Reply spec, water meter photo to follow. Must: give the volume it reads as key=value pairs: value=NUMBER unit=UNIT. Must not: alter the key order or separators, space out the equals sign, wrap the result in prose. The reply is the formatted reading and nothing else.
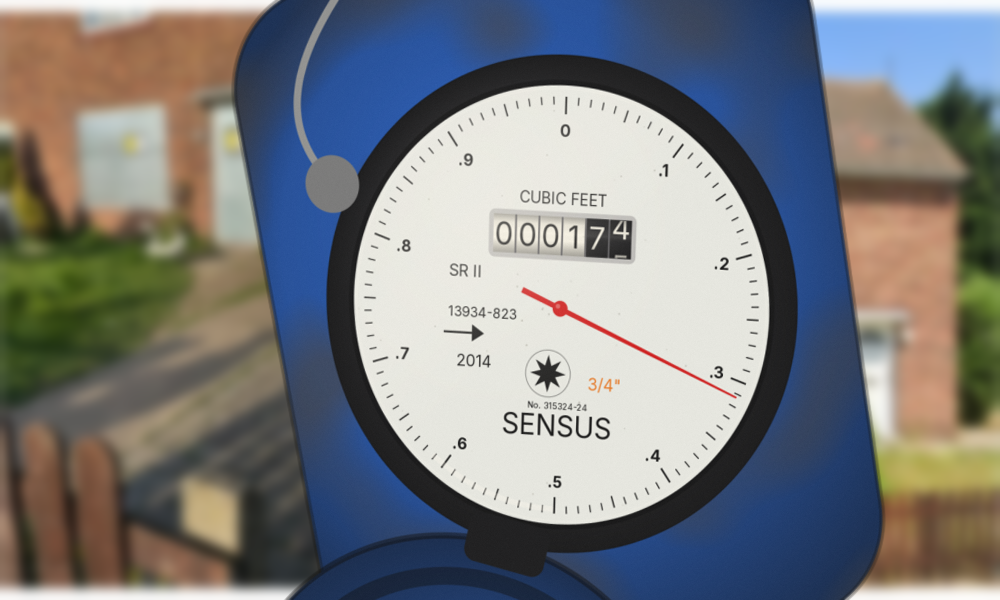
value=174.31 unit=ft³
